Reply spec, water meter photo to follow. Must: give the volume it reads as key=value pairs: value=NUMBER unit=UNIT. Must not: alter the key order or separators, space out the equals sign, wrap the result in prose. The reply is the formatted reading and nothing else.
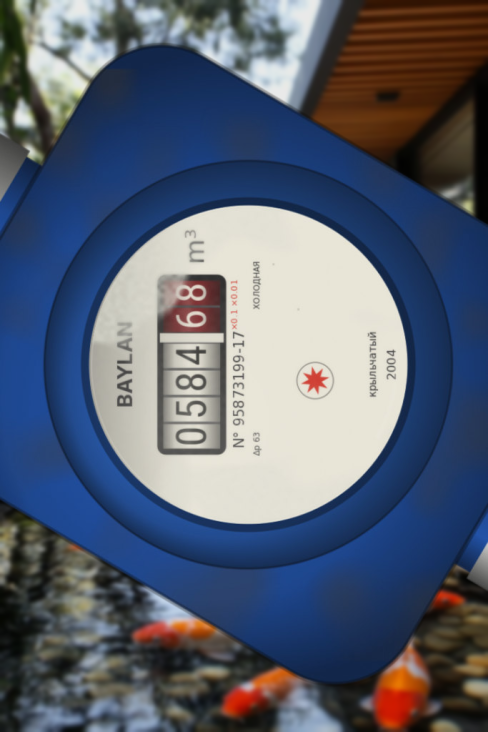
value=584.68 unit=m³
